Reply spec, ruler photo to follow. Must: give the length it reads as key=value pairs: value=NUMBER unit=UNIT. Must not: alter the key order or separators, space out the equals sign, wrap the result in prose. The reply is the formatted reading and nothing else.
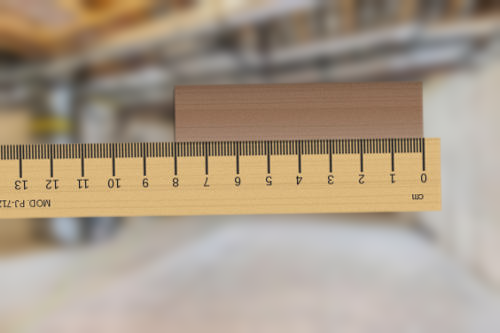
value=8 unit=cm
